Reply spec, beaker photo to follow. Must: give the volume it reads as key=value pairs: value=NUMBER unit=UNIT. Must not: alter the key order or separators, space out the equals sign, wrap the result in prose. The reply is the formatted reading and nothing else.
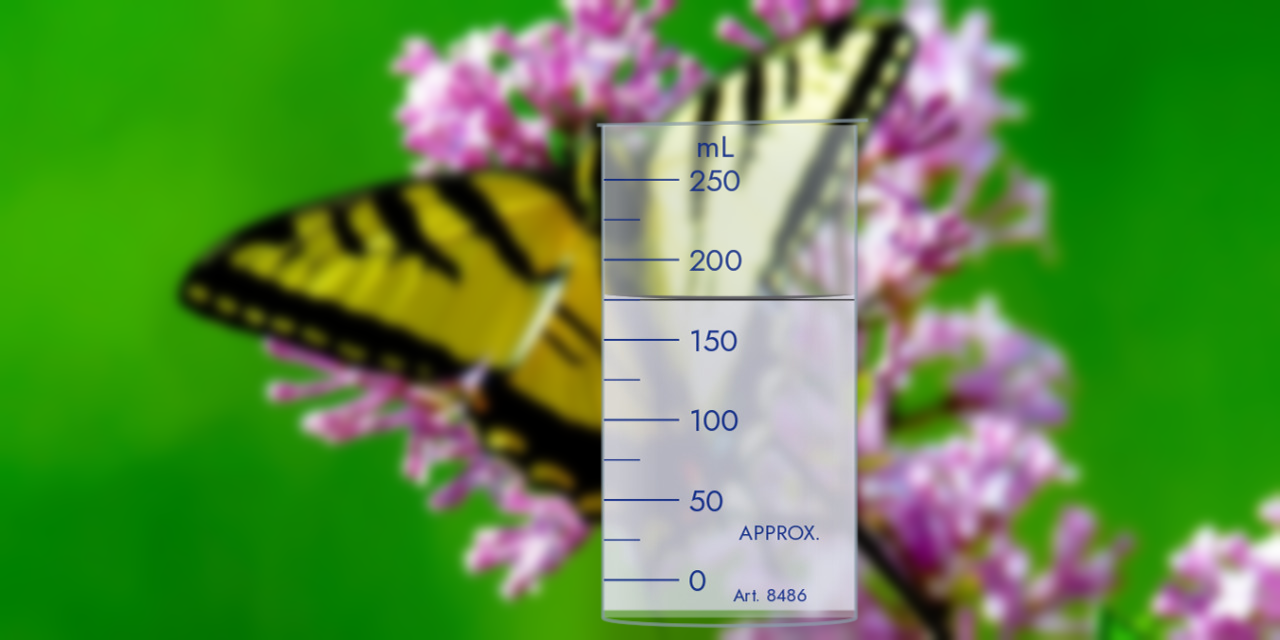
value=175 unit=mL
